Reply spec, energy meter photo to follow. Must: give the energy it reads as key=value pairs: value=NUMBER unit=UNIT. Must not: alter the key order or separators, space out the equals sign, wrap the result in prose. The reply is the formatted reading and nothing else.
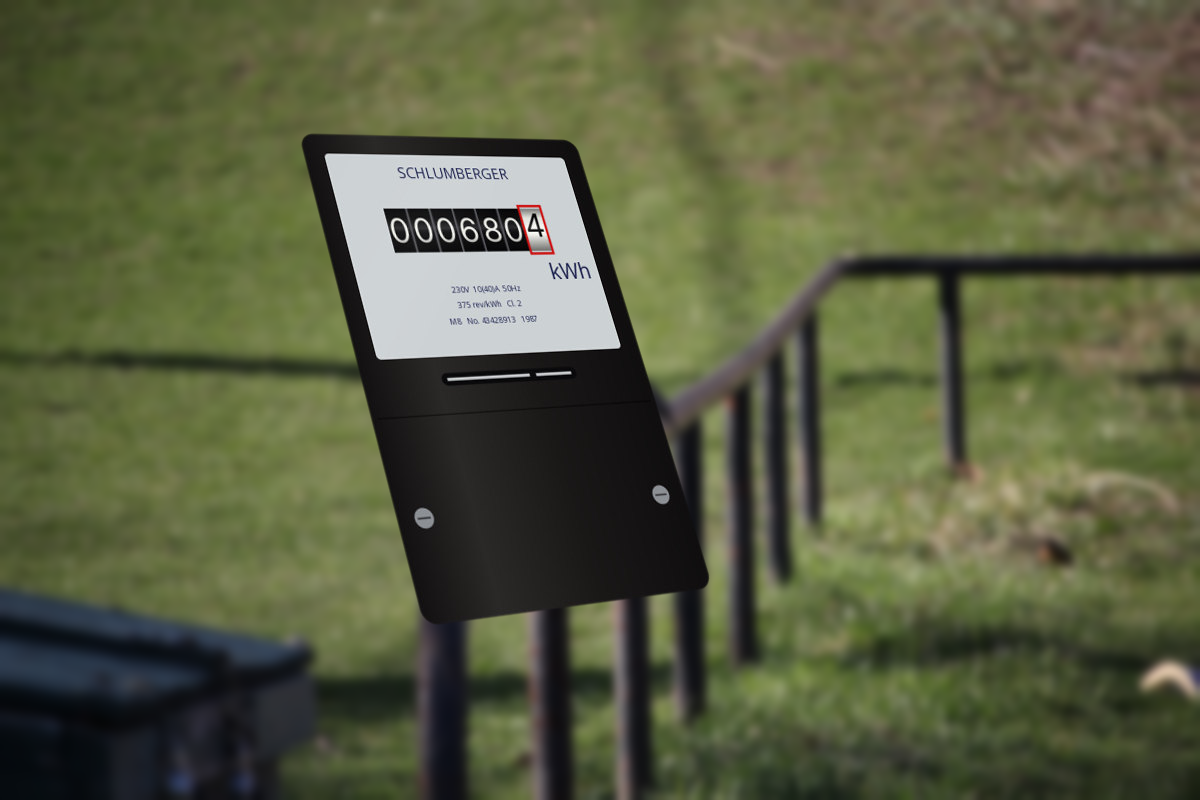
value=680.4 unit=kWh
